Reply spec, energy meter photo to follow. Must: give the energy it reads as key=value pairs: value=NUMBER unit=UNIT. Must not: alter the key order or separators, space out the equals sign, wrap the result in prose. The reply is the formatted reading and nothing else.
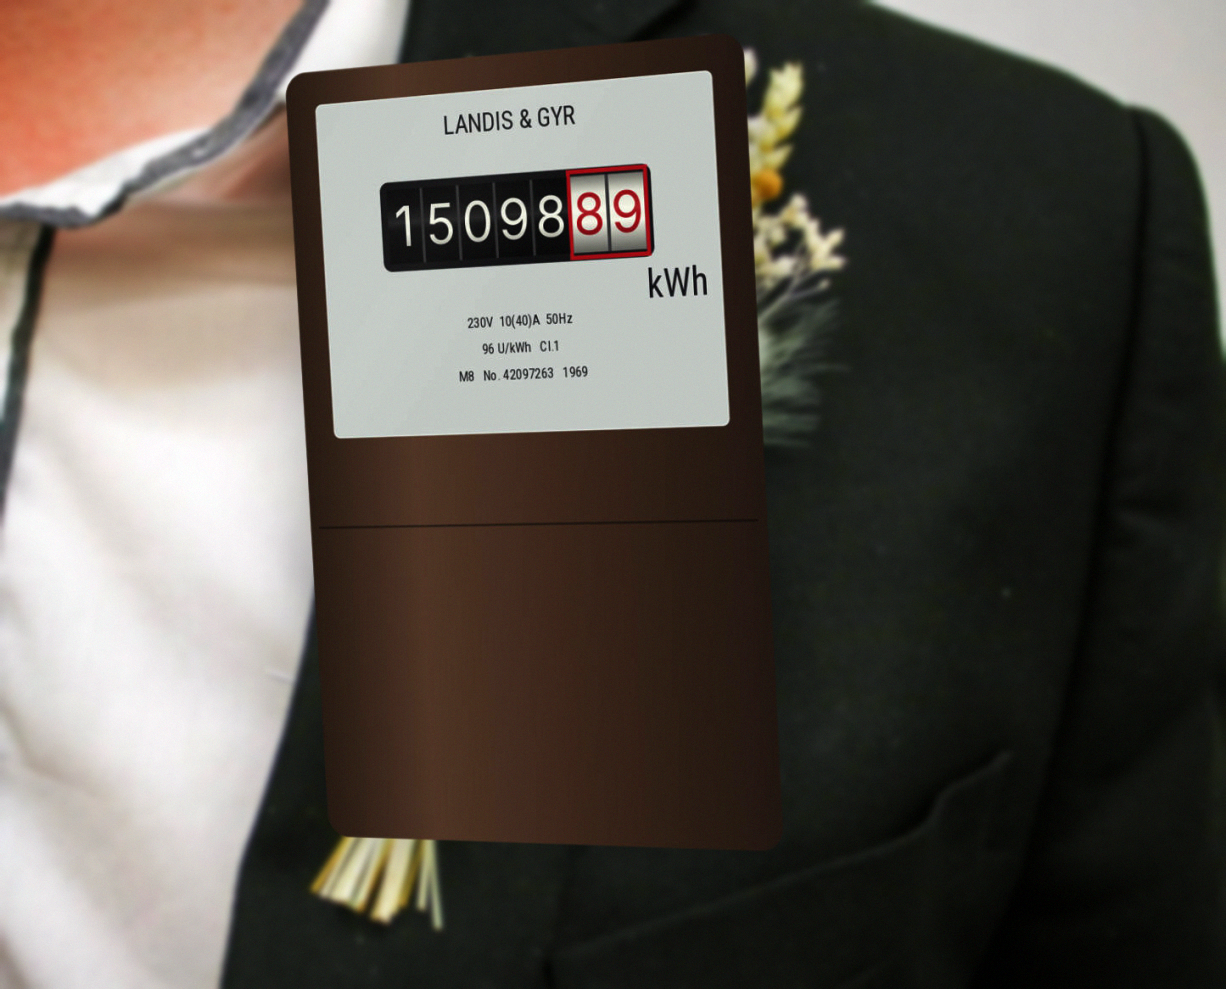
value=15098.89 unit=kWh
